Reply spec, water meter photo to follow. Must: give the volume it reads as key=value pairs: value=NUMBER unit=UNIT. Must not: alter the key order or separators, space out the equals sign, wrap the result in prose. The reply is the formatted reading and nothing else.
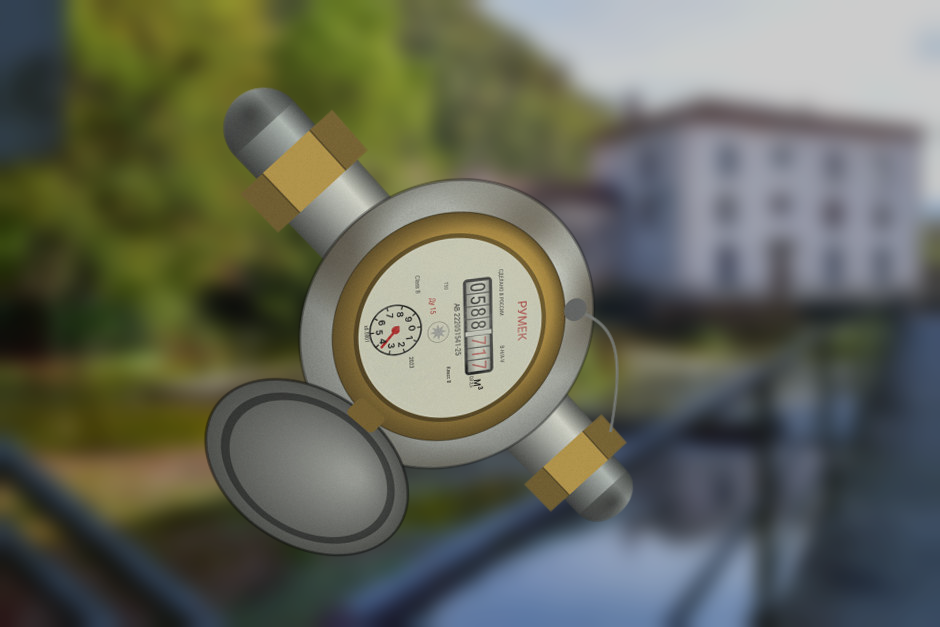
value=588.7173 unit=m³
